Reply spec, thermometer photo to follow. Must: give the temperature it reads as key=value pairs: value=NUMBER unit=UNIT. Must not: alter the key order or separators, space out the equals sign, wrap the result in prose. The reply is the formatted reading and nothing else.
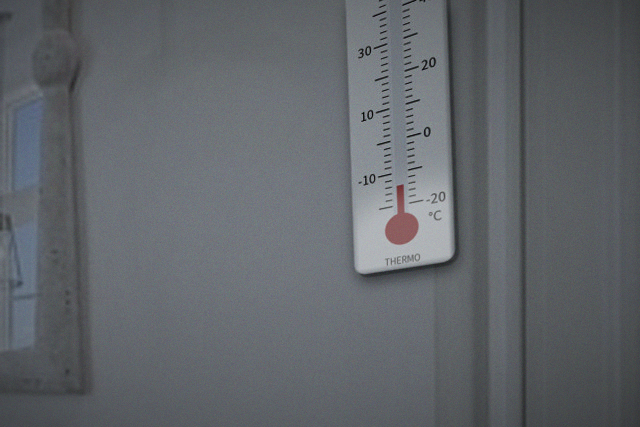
value=-14 unit=°C
